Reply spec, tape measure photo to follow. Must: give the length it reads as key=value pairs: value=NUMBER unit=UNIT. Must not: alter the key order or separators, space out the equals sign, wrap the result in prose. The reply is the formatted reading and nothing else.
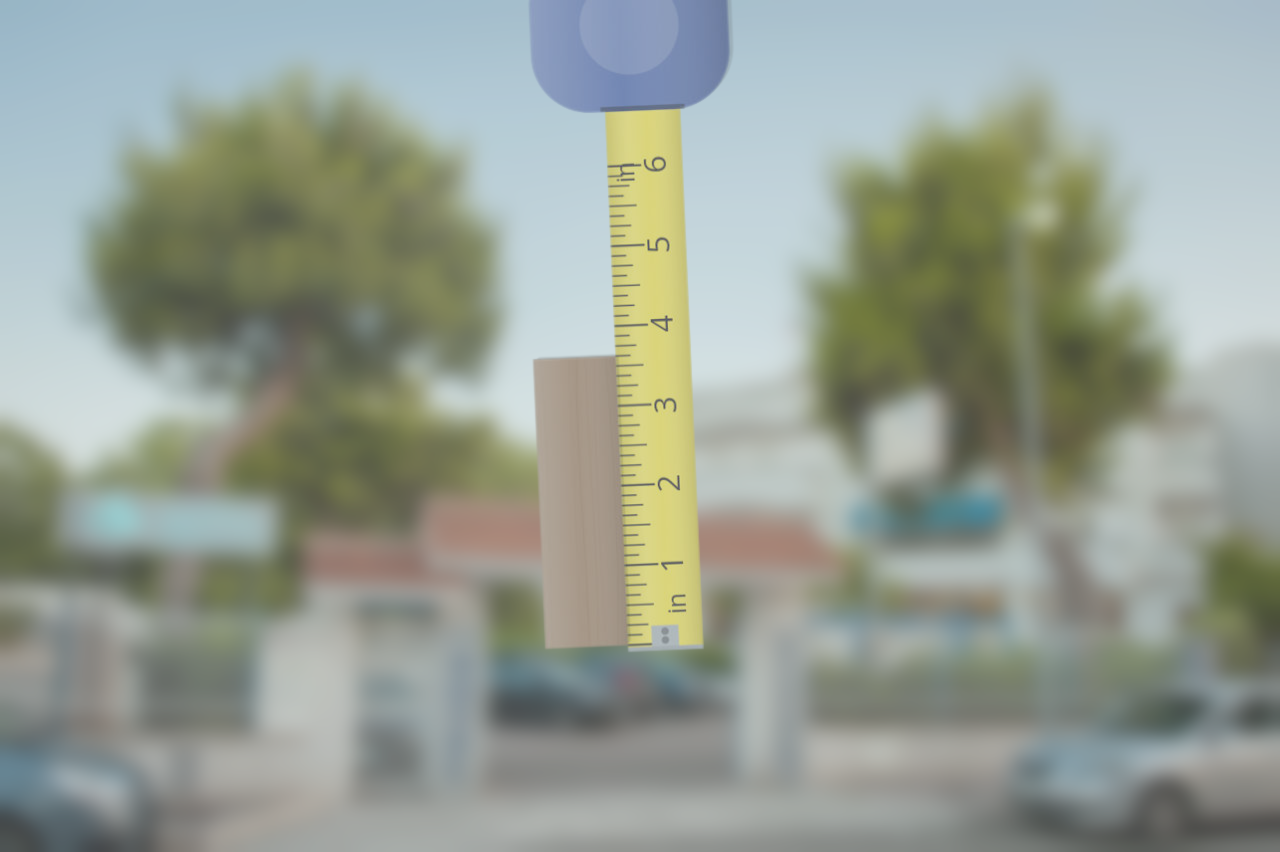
value=3.625 unit=in
